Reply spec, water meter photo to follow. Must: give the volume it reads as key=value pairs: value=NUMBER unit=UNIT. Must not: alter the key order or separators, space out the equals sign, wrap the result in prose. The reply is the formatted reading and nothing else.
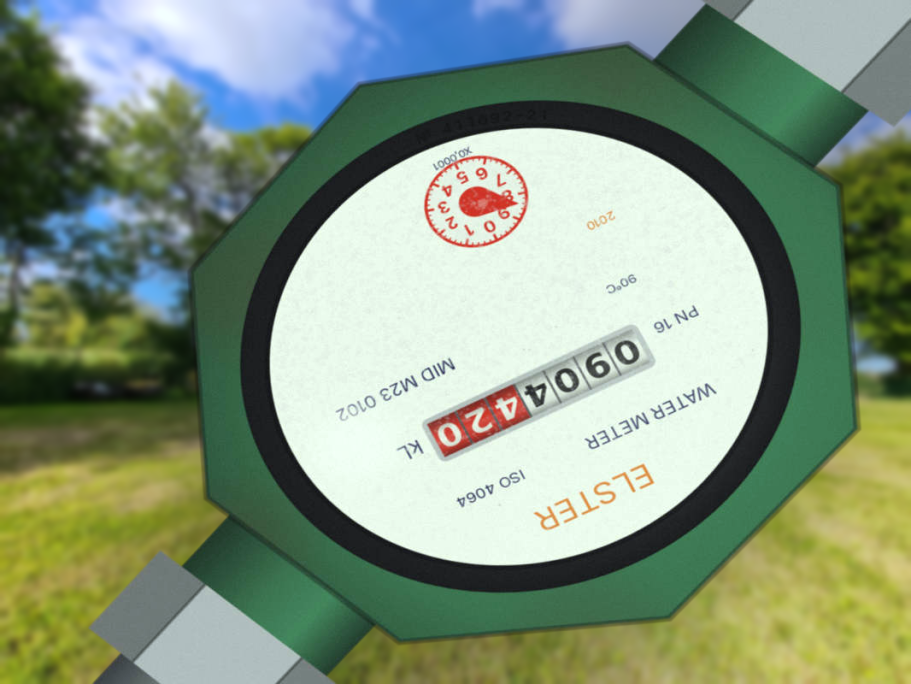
value=904.4208 unit=kL
